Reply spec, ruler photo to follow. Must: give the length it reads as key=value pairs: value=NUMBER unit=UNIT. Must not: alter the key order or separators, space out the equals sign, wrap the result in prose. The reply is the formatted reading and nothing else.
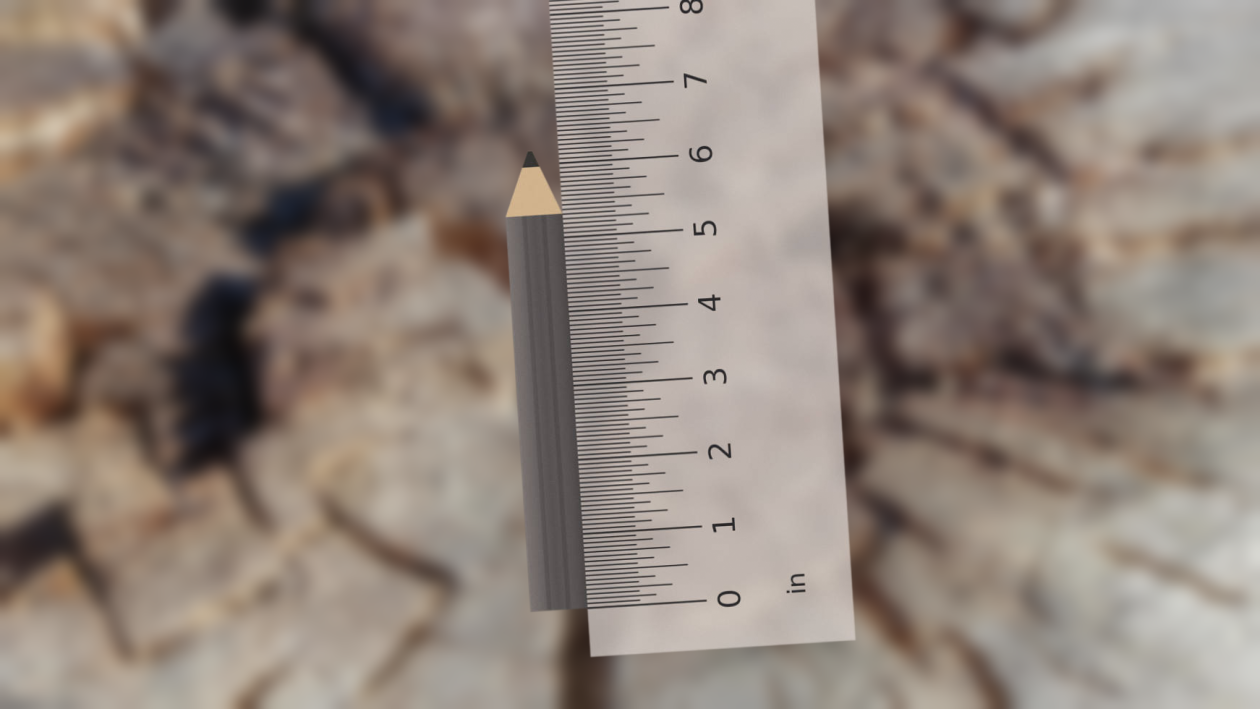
value=6.1875 unit=in
